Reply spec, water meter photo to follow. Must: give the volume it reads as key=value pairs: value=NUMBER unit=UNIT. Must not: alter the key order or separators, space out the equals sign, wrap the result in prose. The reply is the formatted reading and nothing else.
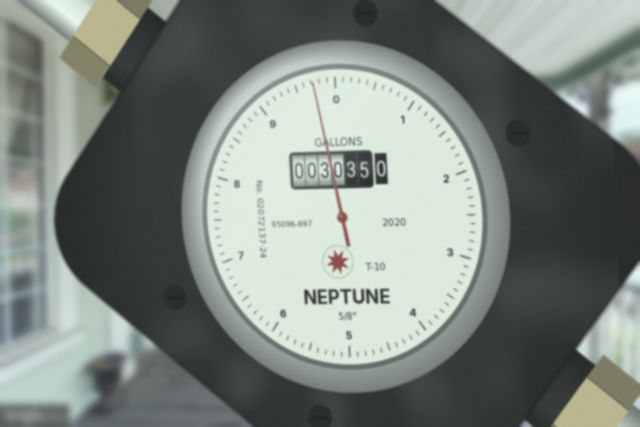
value=30349.7 unit=gal
